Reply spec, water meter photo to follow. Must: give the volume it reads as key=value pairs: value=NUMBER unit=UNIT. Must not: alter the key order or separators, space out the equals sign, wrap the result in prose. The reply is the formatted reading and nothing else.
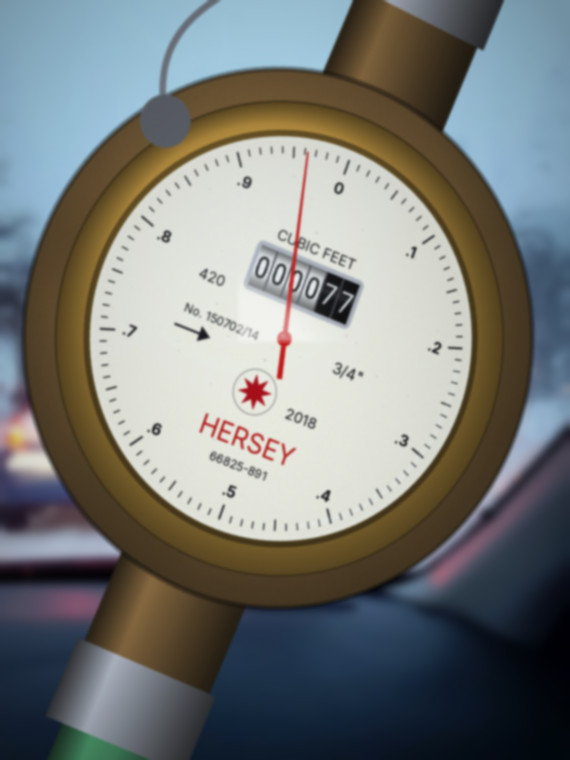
value=76.96 unit=ft³
